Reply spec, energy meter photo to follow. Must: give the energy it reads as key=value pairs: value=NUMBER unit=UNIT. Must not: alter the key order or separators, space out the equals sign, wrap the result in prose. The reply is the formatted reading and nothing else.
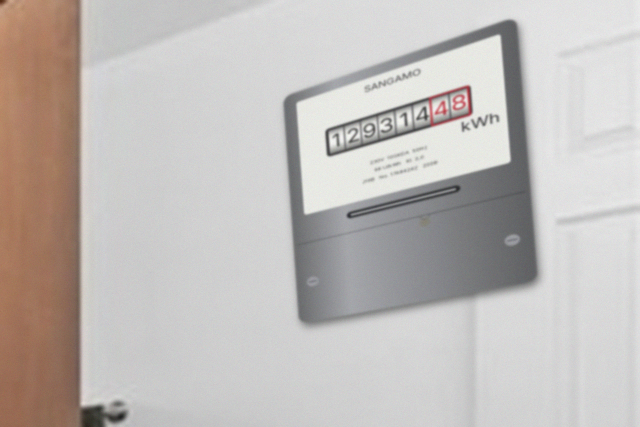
value=129314.48 unit=kWh
